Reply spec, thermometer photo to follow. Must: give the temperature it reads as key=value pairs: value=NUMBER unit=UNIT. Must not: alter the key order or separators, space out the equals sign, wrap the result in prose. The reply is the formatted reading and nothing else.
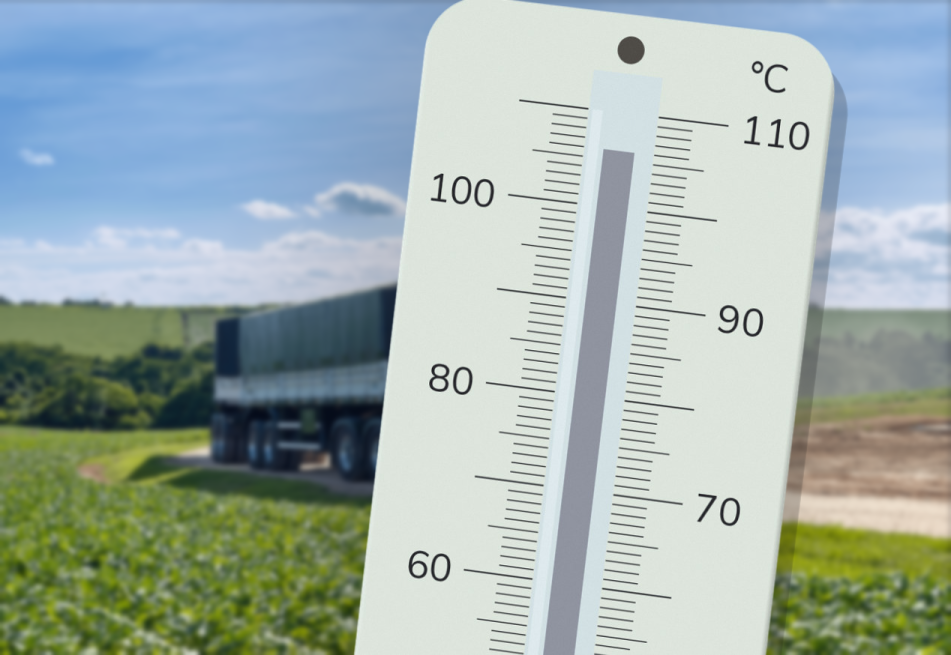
value=106 unit=°C
